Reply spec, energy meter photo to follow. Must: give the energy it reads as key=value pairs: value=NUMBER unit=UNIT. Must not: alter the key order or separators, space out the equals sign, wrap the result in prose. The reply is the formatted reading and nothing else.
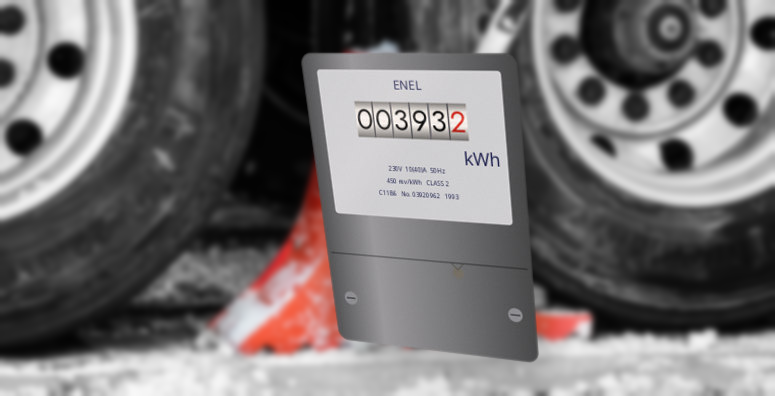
value=393.2 unit=kWh
